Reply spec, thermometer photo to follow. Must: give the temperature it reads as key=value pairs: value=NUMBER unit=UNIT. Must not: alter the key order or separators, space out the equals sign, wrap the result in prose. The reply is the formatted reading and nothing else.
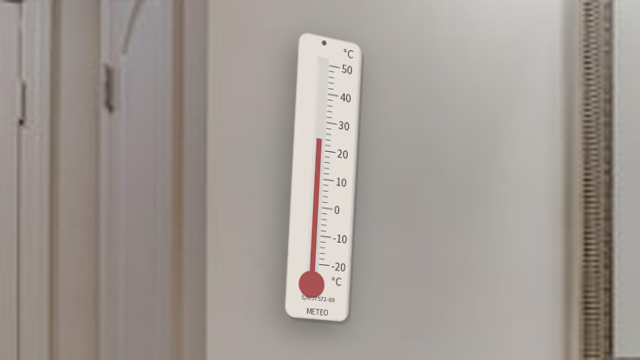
value=24 unit=°C
